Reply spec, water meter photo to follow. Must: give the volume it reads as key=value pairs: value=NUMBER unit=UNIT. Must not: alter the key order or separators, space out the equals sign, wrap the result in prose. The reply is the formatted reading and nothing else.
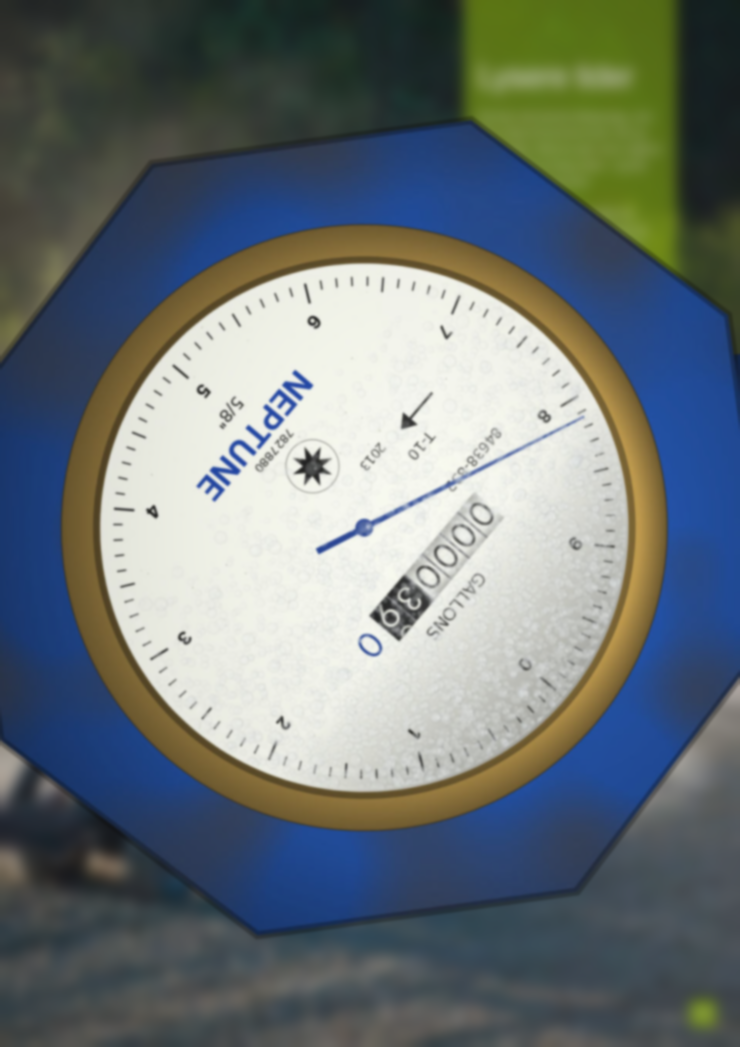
value=388.1 unit=gal
